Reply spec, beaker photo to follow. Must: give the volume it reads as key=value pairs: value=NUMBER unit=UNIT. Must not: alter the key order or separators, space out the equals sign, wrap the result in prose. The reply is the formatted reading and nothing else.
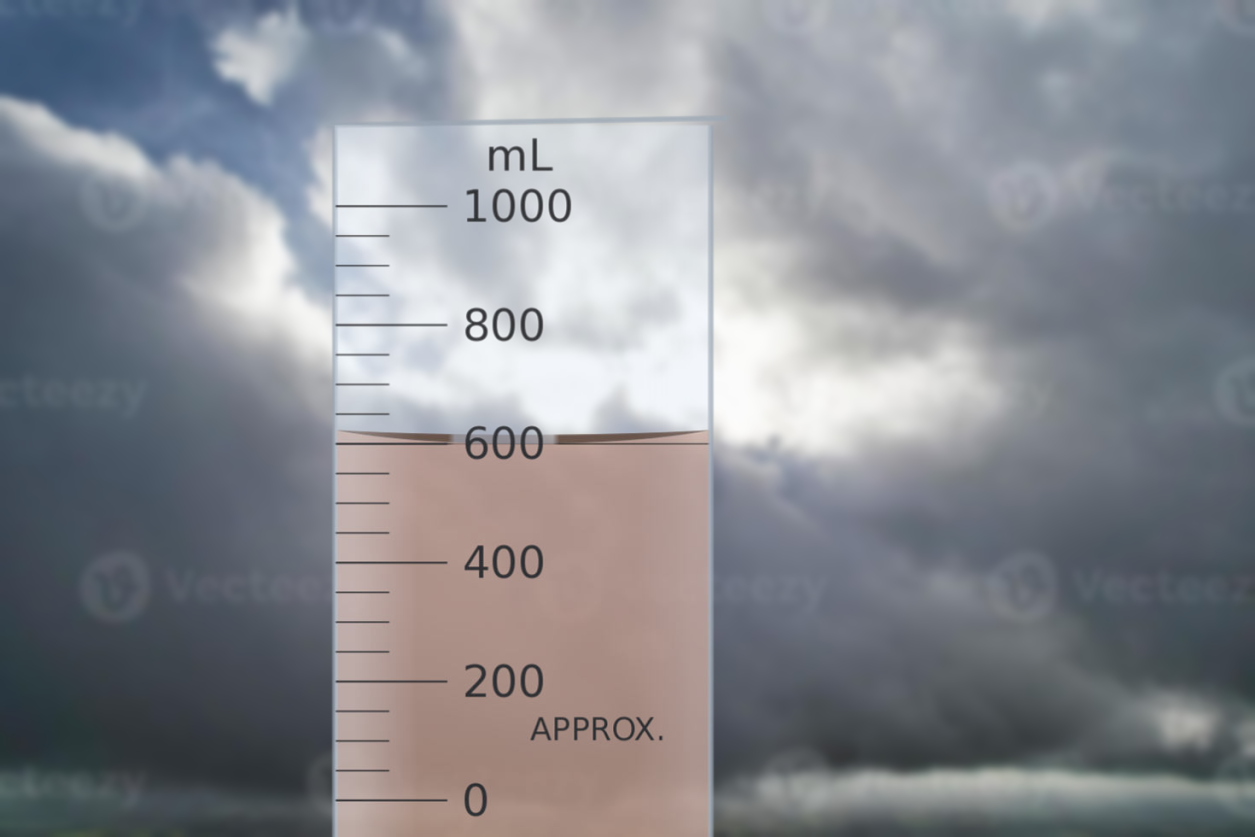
value=600 unit=mL
